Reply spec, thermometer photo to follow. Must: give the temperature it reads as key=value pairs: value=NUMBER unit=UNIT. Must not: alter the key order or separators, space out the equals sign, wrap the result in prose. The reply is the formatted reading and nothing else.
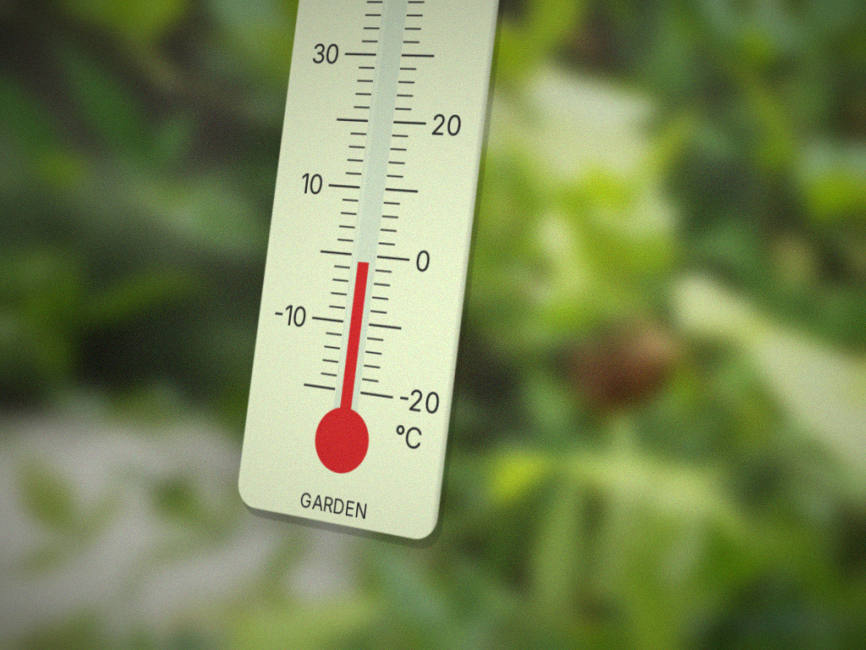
value=-1 unit=°C
